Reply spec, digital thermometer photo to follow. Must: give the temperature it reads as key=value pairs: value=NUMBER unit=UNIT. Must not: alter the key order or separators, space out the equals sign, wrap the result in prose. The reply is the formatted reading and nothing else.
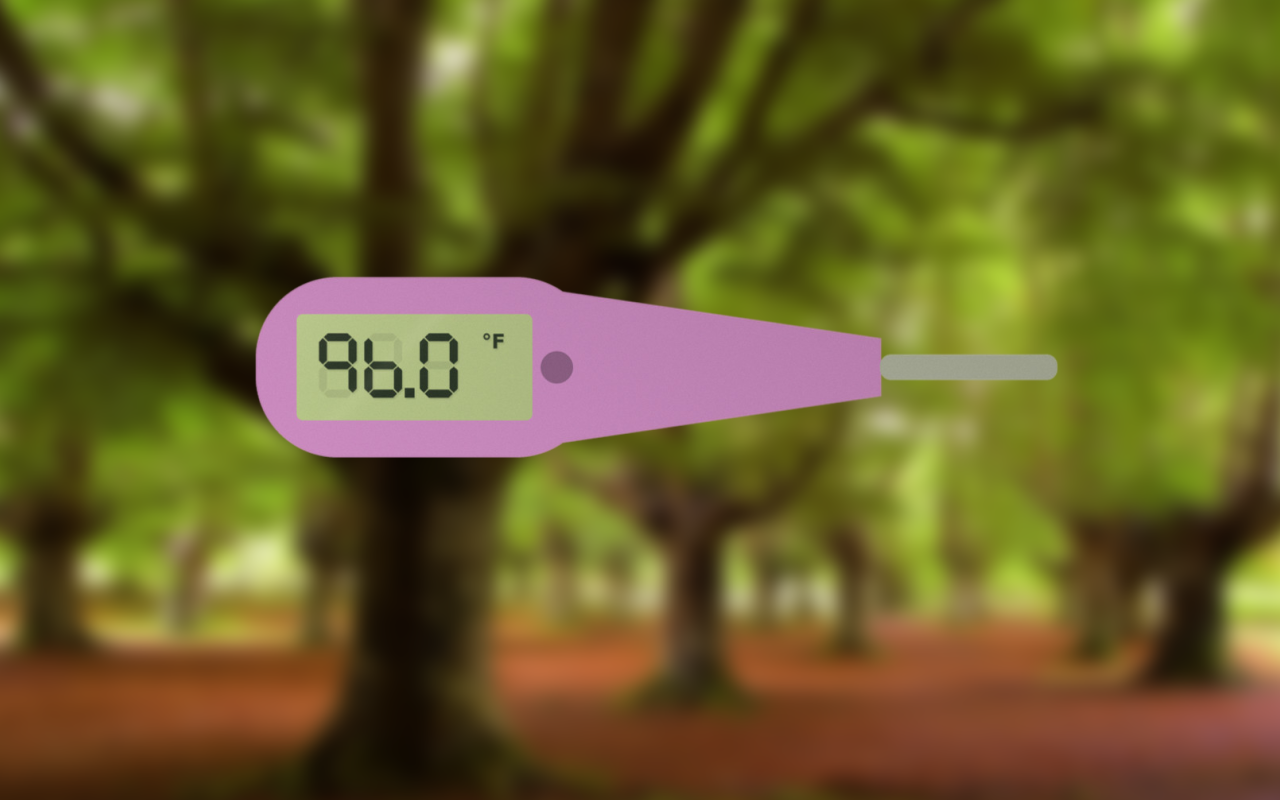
value=96.0 unit=°F
